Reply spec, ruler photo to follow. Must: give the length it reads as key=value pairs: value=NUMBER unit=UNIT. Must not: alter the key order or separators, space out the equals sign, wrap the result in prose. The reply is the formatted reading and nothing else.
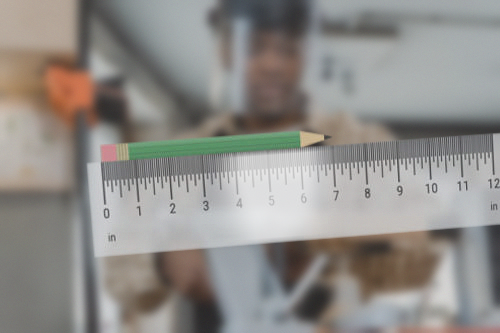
value=7 unit=in
